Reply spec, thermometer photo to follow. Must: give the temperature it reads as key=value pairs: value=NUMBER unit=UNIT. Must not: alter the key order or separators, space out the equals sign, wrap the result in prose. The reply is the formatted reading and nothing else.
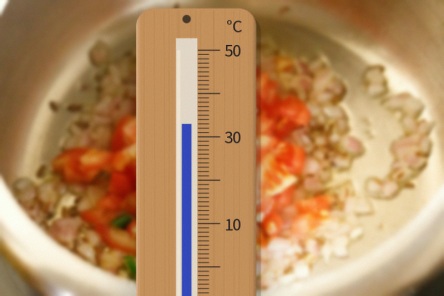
value=33 unit=°C
